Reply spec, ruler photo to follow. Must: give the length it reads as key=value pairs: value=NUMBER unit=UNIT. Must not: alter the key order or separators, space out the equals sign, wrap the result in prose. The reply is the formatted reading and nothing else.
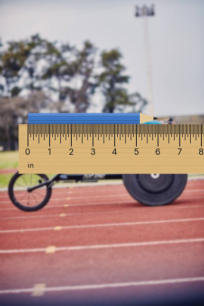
value=6 unit=in
